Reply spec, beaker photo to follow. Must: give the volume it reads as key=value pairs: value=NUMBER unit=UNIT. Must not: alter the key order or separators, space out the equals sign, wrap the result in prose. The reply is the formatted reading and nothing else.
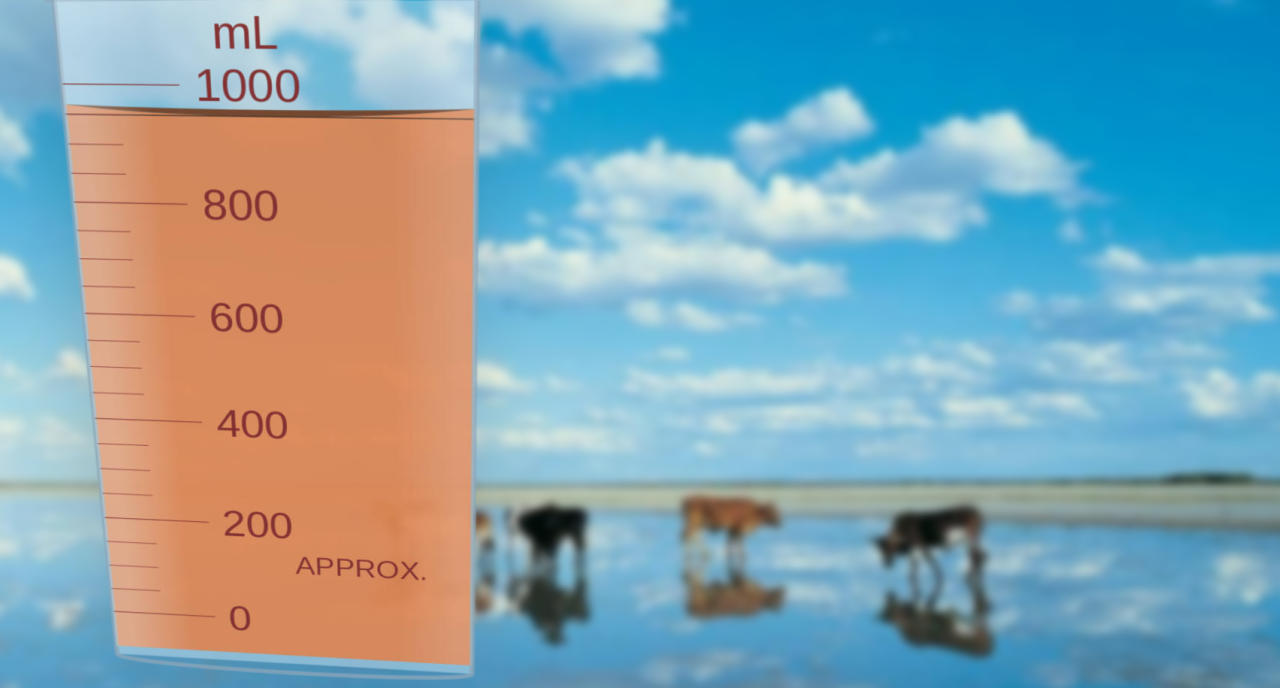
value=950 unit=mL
